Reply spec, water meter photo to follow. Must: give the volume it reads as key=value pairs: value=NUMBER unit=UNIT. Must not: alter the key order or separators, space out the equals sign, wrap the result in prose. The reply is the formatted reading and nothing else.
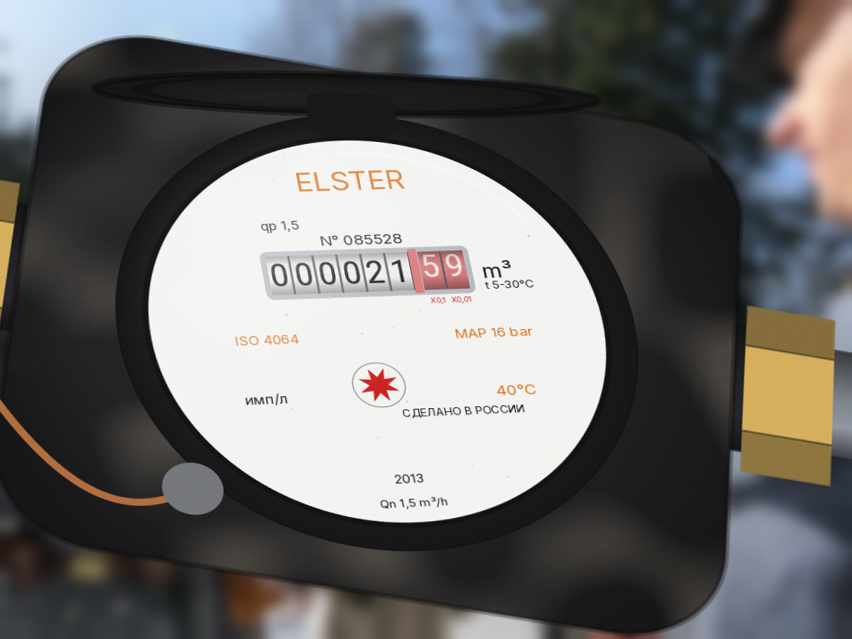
value=21.59 unit=m³
